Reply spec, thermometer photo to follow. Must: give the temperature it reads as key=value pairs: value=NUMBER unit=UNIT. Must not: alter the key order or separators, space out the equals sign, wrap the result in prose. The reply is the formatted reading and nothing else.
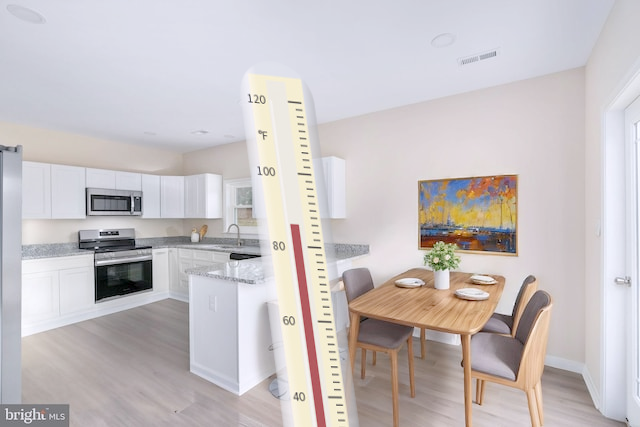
value=86 unit=°F
